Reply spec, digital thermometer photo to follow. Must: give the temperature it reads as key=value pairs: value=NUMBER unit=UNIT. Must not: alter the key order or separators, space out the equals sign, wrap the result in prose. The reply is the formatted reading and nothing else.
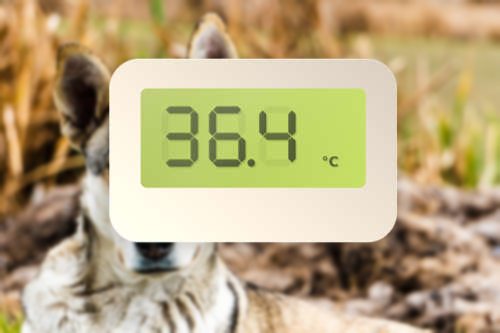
value=36.4 unit=°C
